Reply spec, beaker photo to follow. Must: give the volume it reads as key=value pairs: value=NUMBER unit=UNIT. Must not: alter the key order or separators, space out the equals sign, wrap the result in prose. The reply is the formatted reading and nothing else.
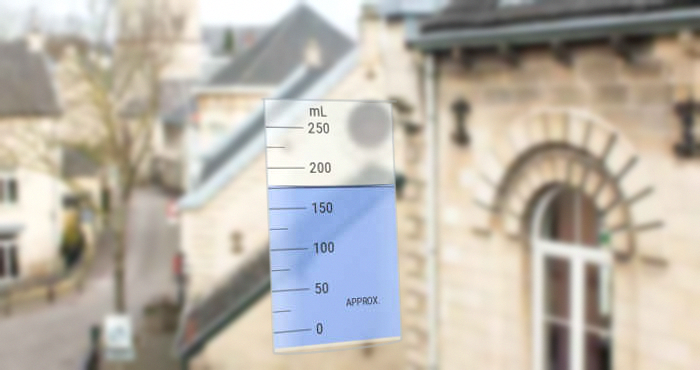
value=175 unit=mL
